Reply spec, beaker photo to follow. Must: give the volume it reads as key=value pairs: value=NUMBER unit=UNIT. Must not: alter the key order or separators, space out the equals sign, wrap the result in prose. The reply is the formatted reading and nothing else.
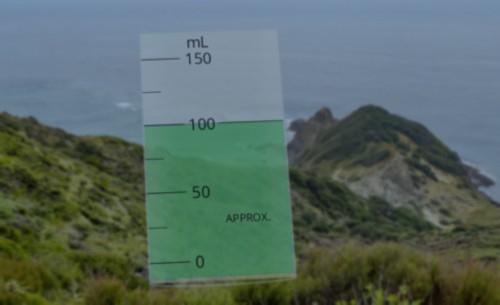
value=100 unit=mL
